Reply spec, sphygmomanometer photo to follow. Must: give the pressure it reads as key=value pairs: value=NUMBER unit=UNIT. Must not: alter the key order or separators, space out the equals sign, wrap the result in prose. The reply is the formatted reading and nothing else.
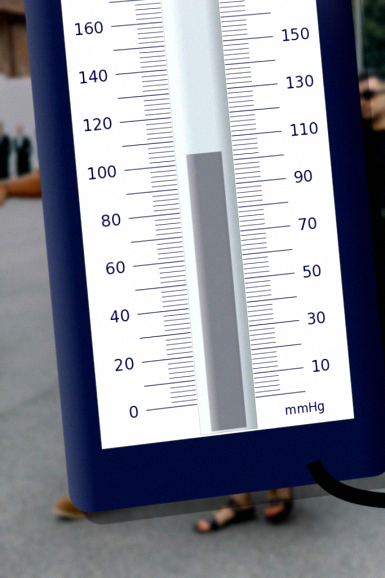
value=104 unit=mmHg
